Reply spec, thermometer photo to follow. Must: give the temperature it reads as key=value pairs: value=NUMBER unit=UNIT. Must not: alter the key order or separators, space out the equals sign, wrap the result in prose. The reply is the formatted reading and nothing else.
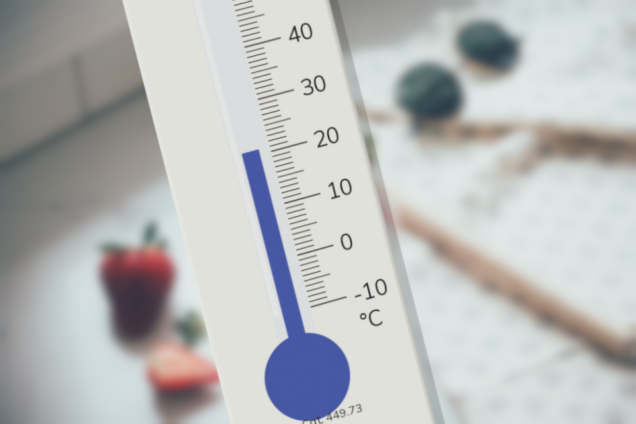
value=21 unit=°C
